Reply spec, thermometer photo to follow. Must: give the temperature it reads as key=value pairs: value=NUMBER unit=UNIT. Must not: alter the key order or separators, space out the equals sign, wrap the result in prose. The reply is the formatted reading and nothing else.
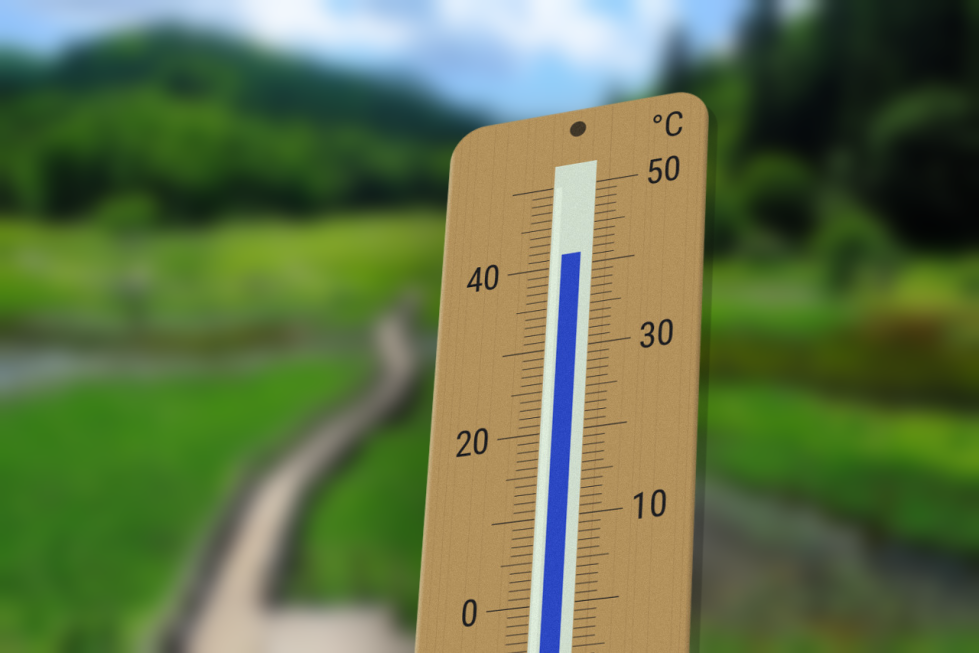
value=41.5 unit=°C
